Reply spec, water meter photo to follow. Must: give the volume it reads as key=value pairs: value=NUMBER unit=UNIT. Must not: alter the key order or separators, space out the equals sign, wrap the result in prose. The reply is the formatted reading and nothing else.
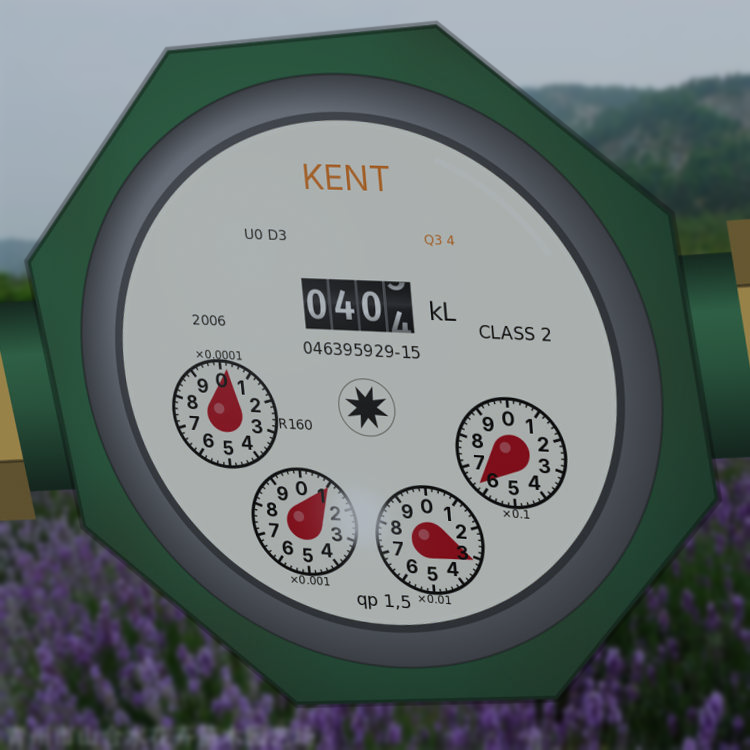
value=403.6310 unit=kL
